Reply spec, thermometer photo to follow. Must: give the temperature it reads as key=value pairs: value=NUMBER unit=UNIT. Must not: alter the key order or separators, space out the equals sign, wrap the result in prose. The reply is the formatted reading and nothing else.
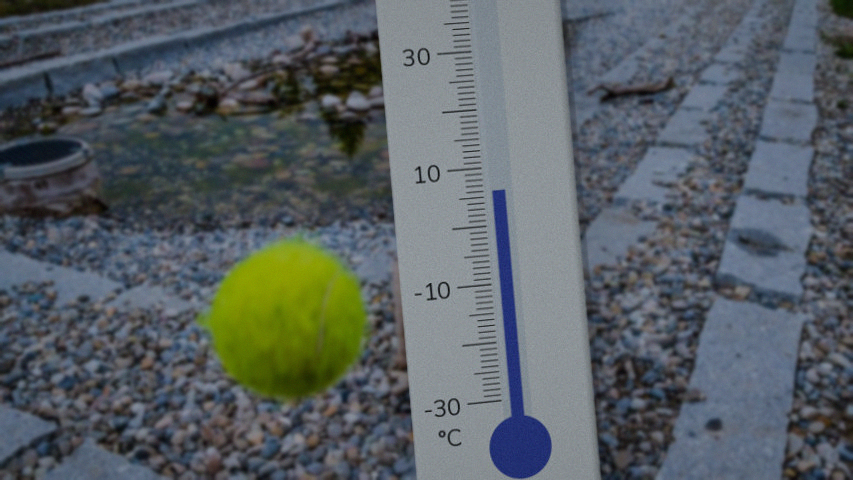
value=6 unit=°C
